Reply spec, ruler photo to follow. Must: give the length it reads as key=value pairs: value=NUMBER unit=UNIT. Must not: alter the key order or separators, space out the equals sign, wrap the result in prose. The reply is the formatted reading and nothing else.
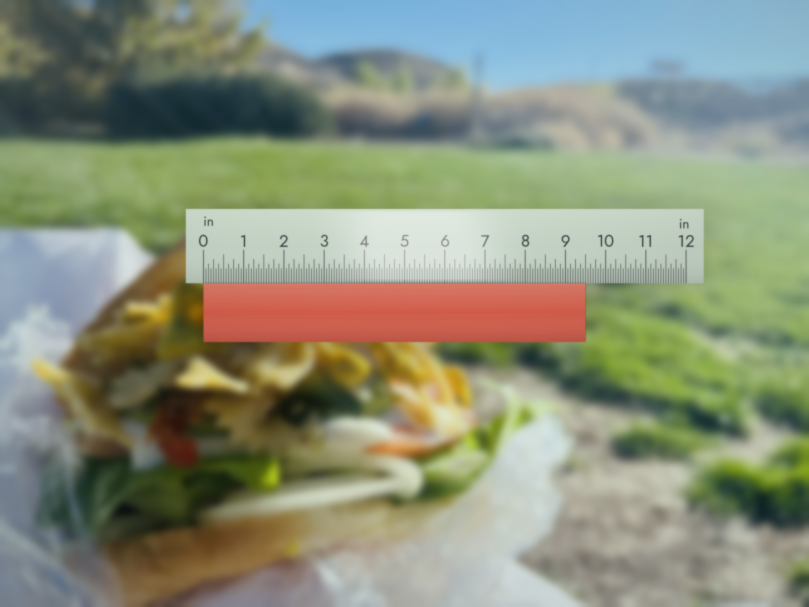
value=9.5 unit=in
